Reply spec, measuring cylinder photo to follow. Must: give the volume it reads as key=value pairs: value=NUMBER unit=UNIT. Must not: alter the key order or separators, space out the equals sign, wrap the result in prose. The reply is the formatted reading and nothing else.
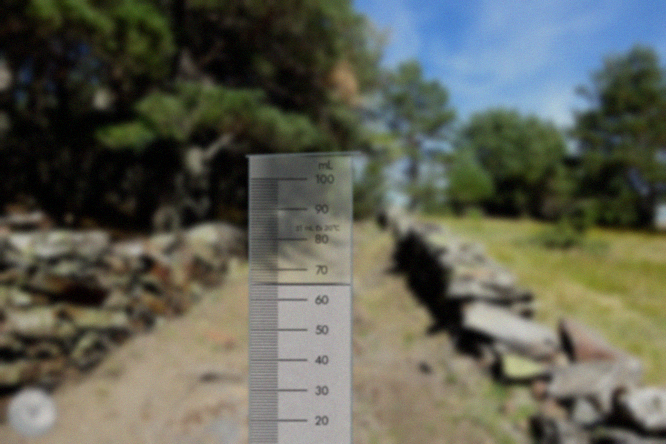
value=65 unit=mL
